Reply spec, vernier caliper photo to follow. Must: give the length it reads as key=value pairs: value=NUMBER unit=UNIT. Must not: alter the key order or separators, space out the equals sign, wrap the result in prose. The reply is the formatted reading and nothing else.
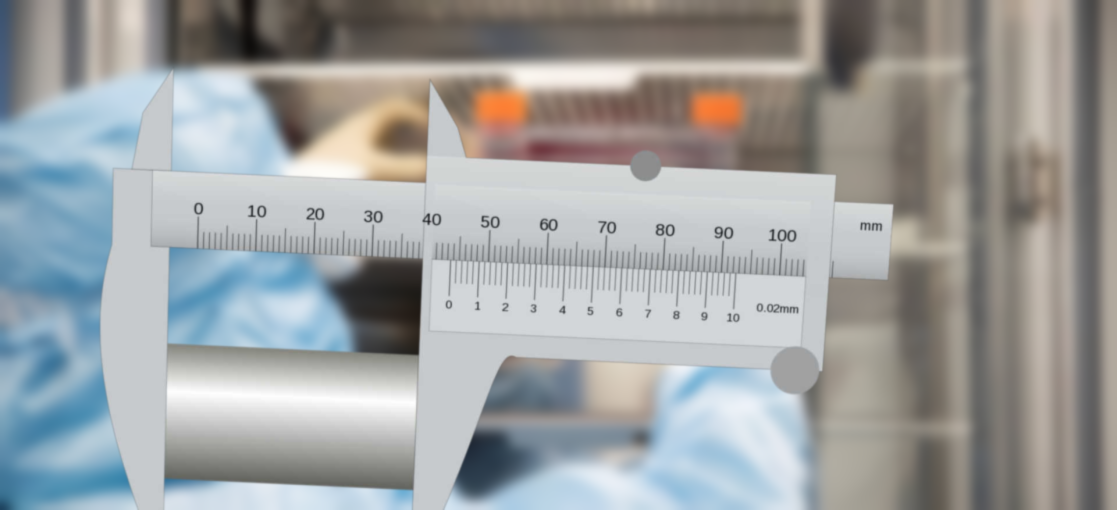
value=43.5 unit=mm
